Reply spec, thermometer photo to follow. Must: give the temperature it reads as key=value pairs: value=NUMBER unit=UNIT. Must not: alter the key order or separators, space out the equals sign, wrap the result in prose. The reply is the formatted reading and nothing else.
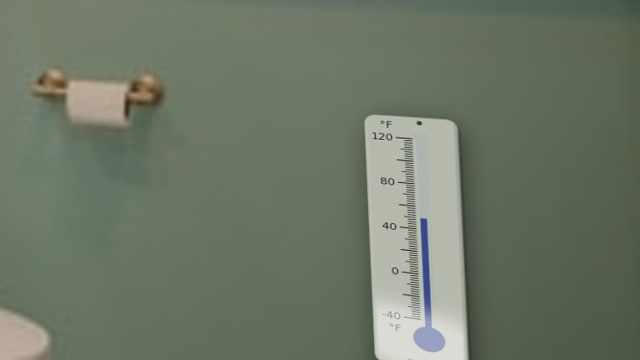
value=50 unit=°F
